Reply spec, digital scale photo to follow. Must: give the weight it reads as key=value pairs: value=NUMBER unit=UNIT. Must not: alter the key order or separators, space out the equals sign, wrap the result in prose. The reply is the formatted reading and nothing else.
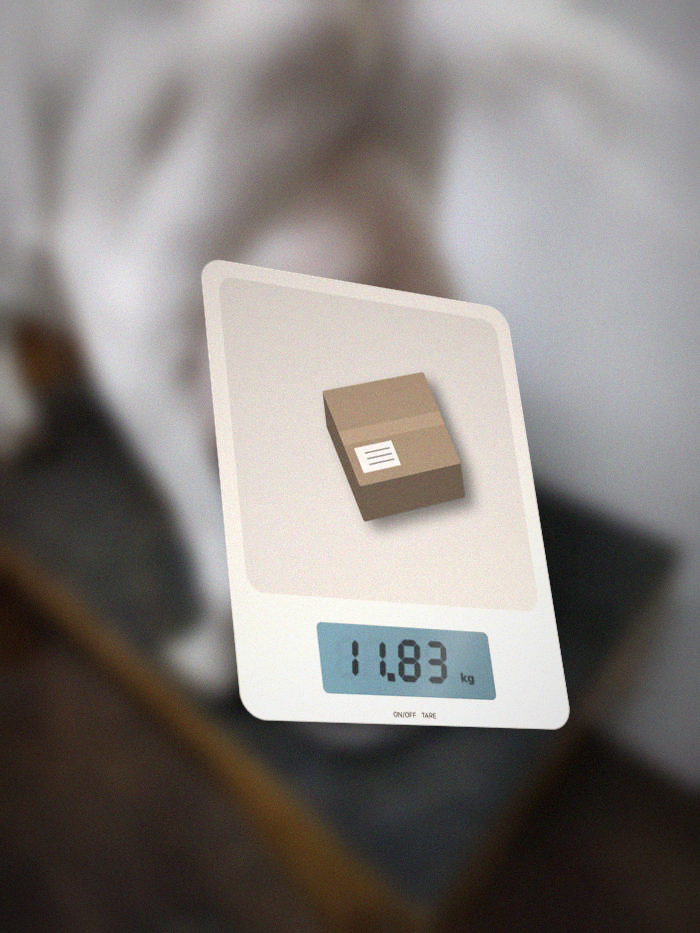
value=11.83 unit=kg
